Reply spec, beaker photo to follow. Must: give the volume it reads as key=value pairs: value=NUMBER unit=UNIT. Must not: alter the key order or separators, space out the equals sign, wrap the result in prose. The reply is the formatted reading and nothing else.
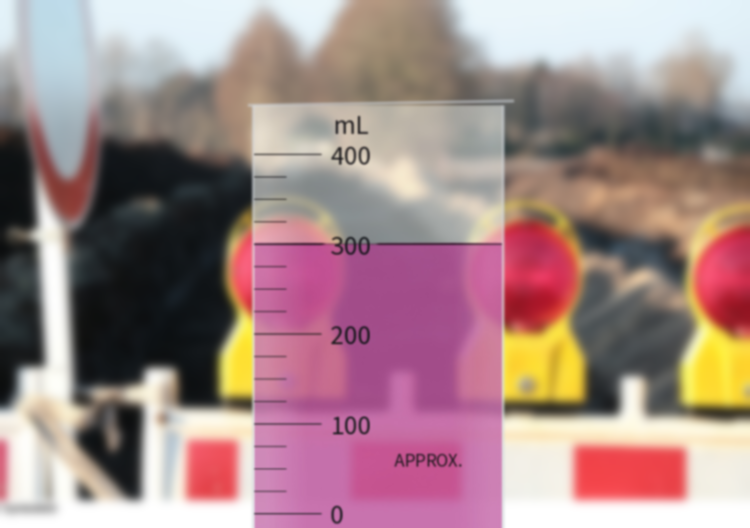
value=300 unit=mL
